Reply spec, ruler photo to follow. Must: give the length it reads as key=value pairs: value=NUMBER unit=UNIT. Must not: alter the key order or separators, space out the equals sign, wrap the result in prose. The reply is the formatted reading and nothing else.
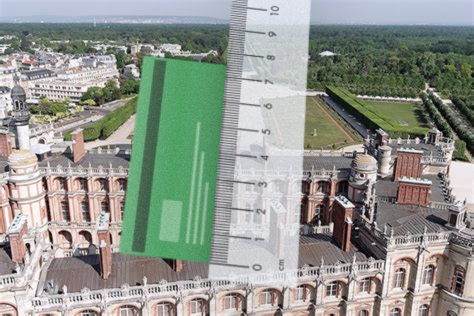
value=7.5 unit=cm
